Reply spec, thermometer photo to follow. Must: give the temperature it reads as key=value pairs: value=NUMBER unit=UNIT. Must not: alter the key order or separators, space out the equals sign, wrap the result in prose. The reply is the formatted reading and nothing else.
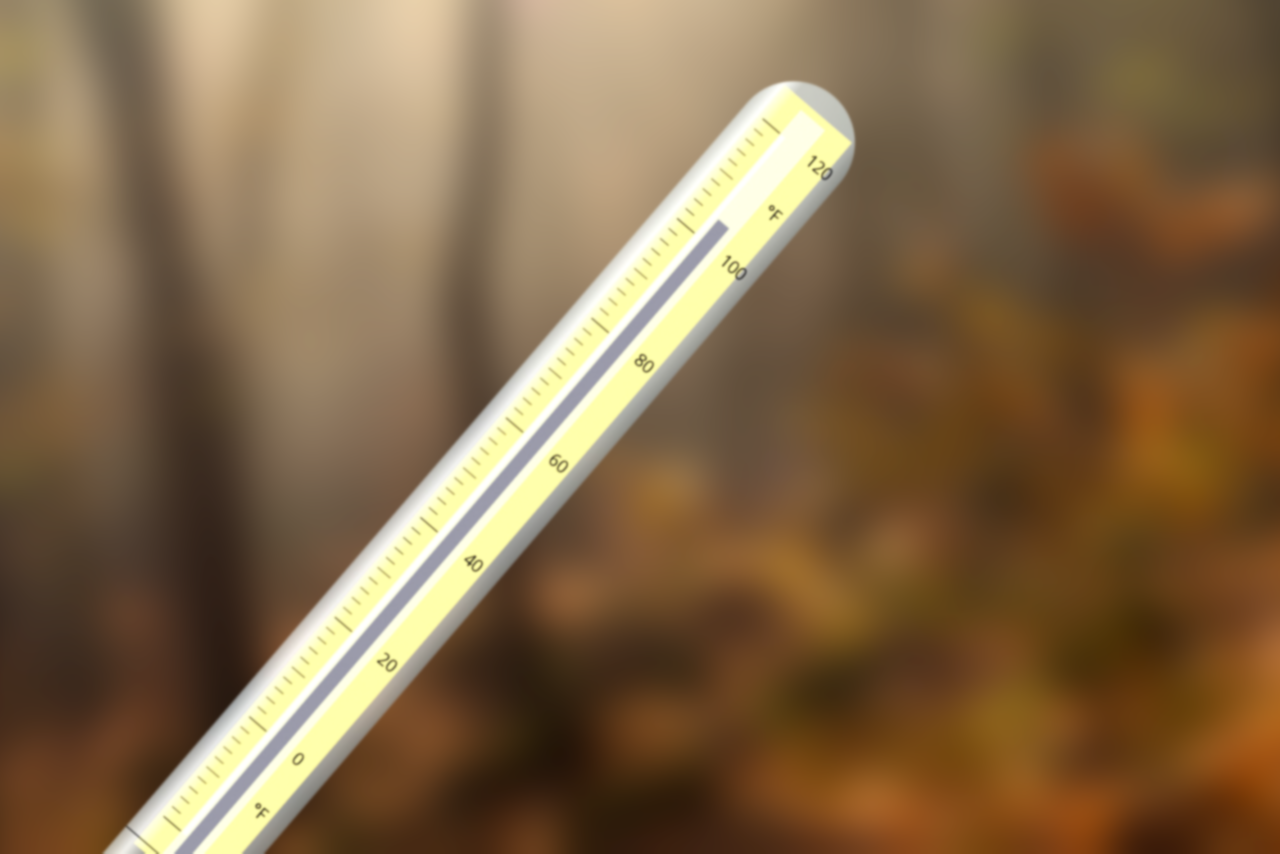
value=104 unit=°F
